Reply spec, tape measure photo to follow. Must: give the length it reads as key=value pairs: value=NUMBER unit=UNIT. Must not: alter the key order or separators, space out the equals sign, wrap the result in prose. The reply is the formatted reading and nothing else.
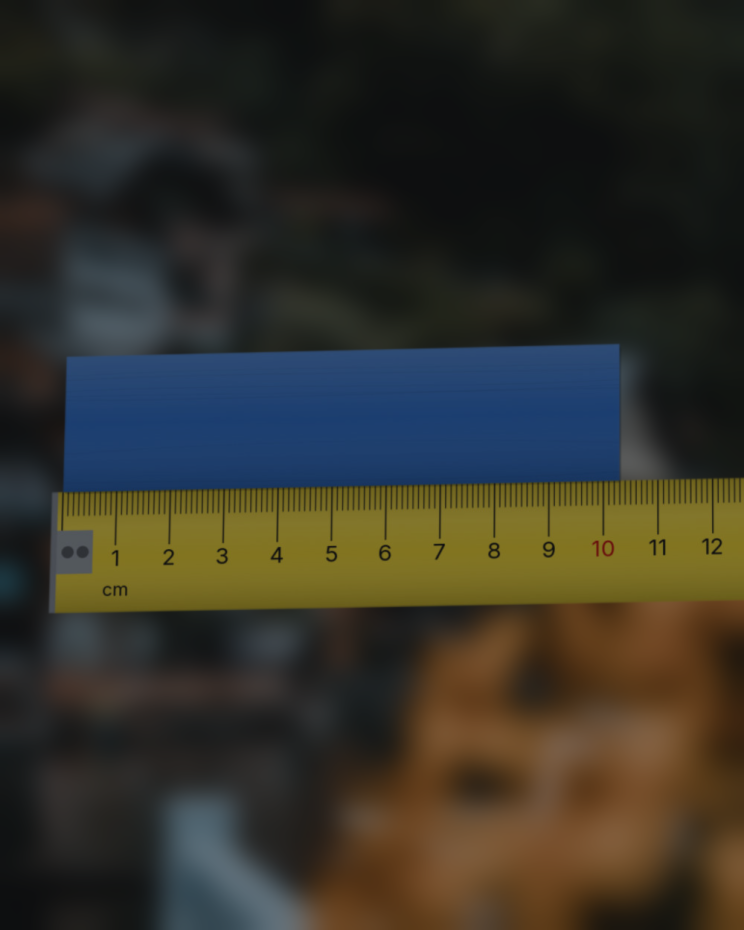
value=10.3 unit=cm
